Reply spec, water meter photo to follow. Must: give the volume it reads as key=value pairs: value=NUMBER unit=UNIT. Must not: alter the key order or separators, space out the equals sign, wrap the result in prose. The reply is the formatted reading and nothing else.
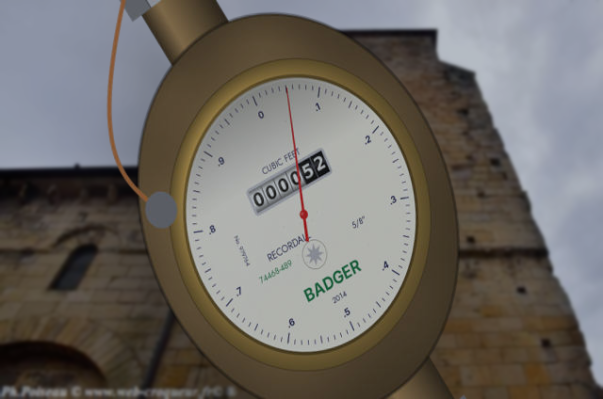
value=52.05 unit=ft³
